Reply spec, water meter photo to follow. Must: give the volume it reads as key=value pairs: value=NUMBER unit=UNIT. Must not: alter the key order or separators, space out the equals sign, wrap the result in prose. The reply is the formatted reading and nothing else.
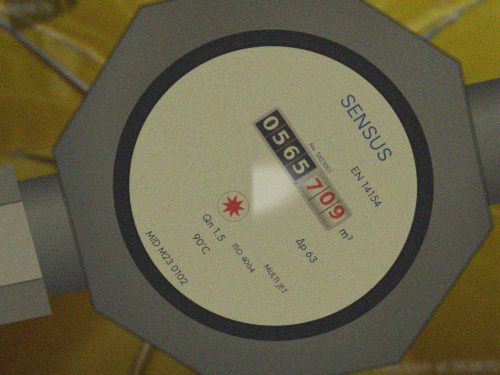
value=565.709 unit=m³
